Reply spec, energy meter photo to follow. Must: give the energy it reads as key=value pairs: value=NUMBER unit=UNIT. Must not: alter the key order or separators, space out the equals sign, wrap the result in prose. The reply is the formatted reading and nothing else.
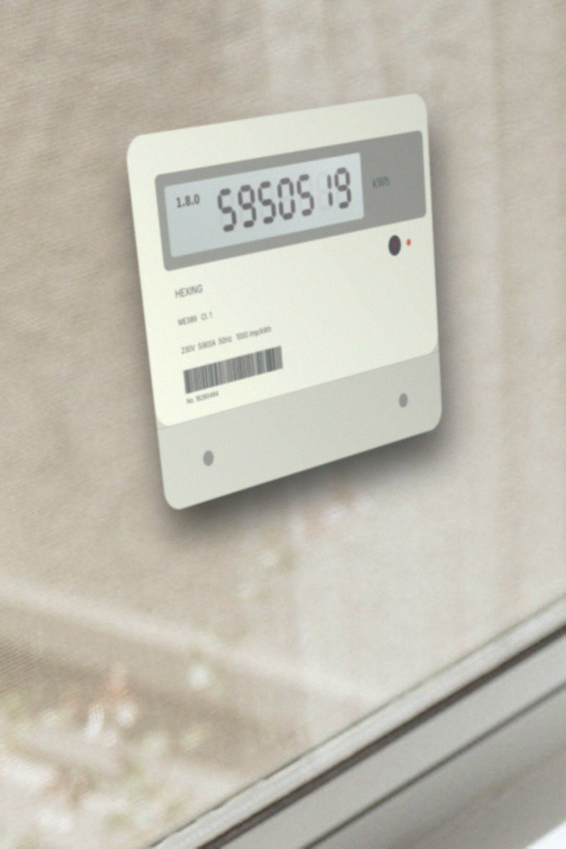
value=5950519 unit=kWh
